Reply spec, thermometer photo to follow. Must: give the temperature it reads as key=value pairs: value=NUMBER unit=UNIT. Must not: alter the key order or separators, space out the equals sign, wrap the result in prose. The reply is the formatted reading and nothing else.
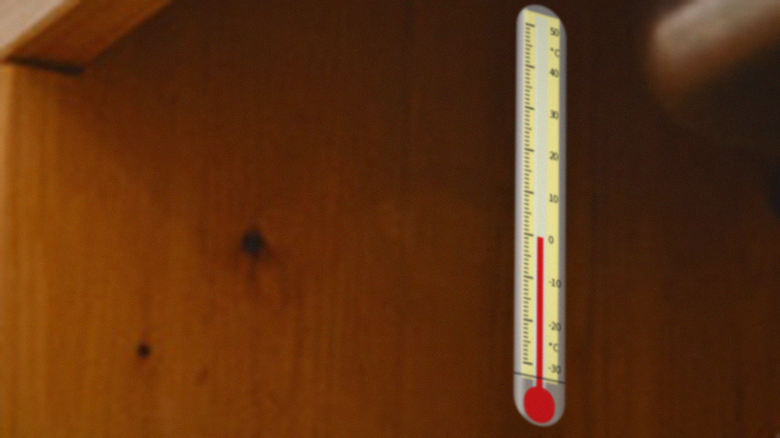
value=0 unit=°C
